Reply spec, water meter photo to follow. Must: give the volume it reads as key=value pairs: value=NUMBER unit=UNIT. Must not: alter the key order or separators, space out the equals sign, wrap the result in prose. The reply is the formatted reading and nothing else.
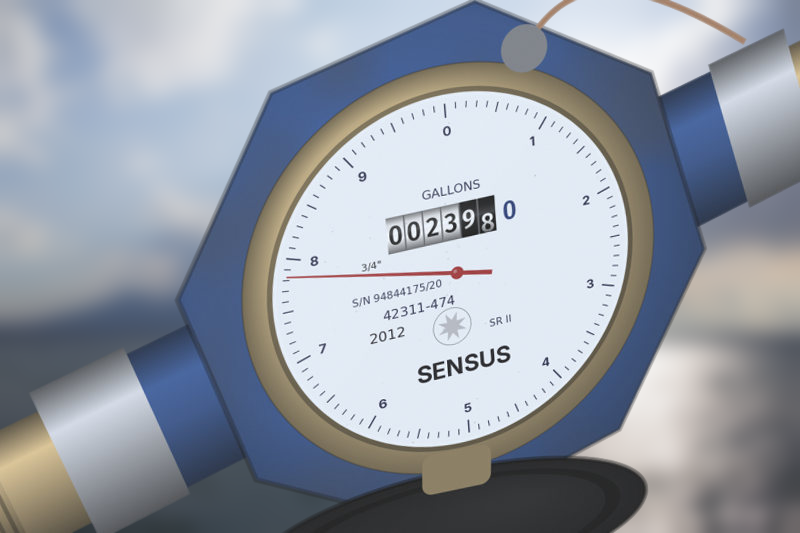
value=23977.8 unit=gal
